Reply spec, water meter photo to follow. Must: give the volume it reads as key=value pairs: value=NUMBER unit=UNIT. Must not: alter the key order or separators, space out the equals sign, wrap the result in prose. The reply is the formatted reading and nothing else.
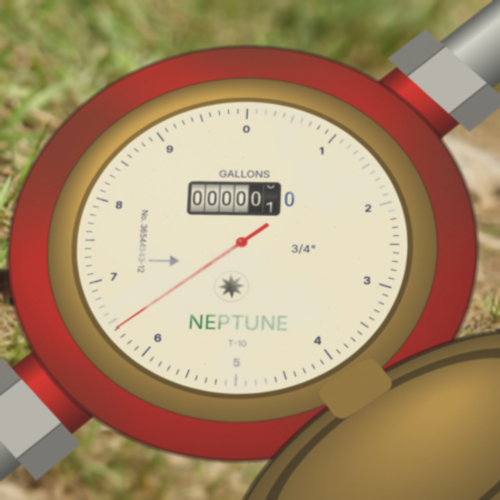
value=6.4 unit=gal
